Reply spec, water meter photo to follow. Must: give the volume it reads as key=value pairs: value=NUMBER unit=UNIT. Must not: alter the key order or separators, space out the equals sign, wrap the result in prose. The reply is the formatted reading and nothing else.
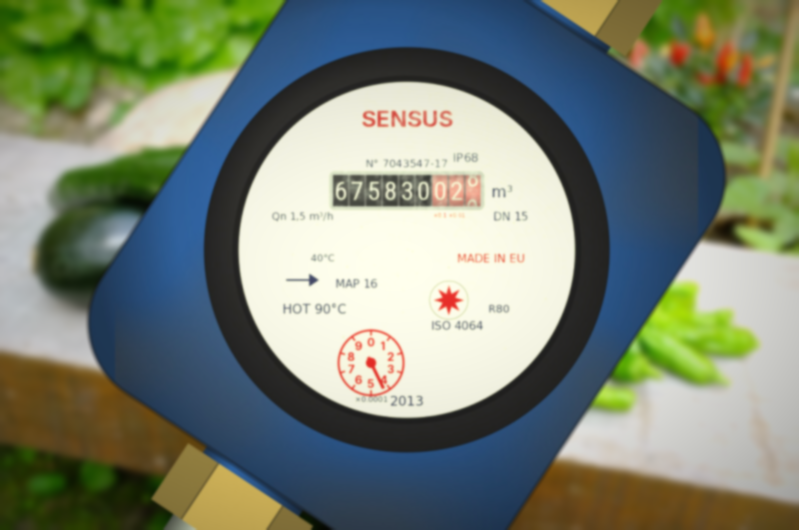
value=675830.0284 unit=m³
